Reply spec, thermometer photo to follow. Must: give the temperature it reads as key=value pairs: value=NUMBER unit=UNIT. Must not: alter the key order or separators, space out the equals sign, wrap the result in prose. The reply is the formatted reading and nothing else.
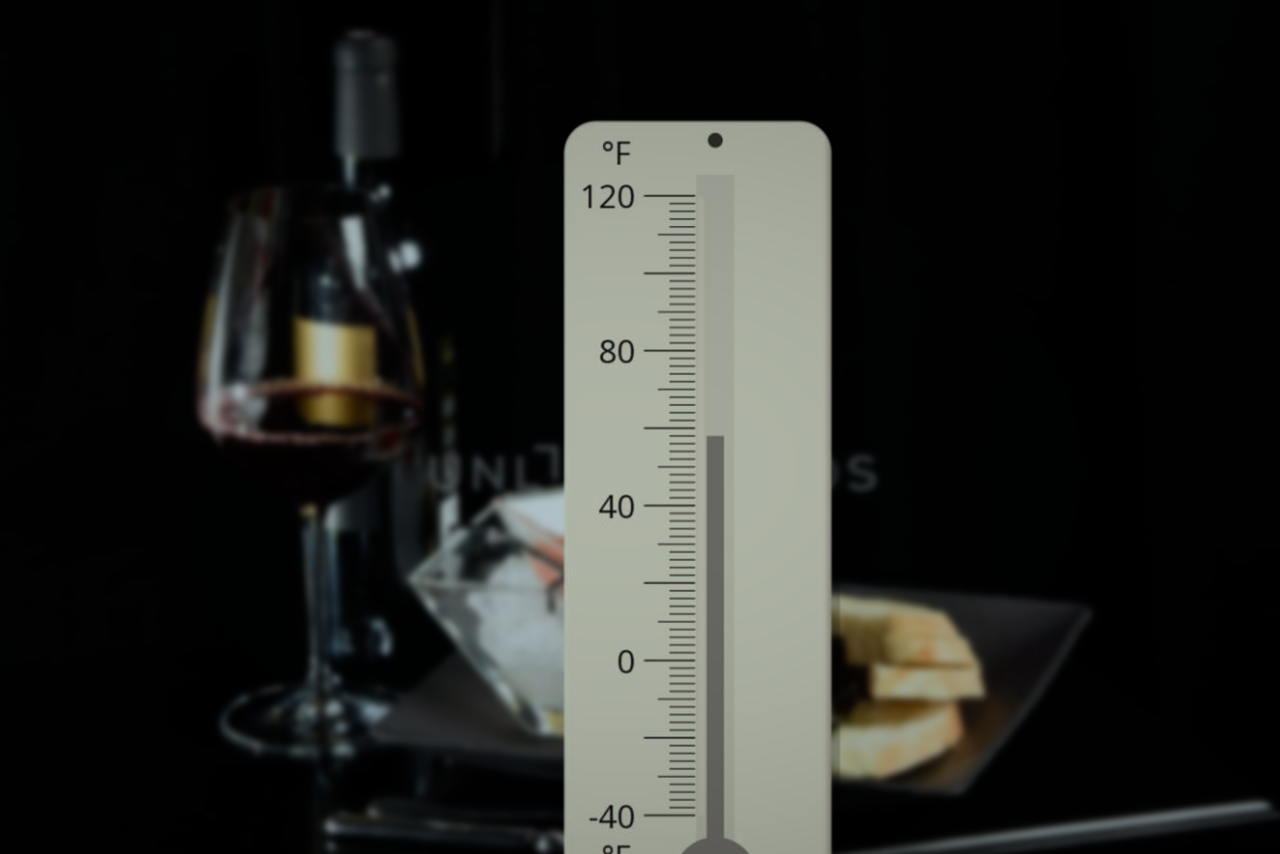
value=58 unit=°F
